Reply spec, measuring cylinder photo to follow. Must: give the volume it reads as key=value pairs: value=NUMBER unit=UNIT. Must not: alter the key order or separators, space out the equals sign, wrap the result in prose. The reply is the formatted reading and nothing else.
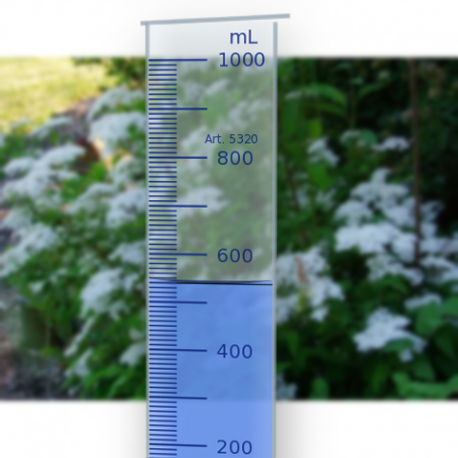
value=540 unit=mL
